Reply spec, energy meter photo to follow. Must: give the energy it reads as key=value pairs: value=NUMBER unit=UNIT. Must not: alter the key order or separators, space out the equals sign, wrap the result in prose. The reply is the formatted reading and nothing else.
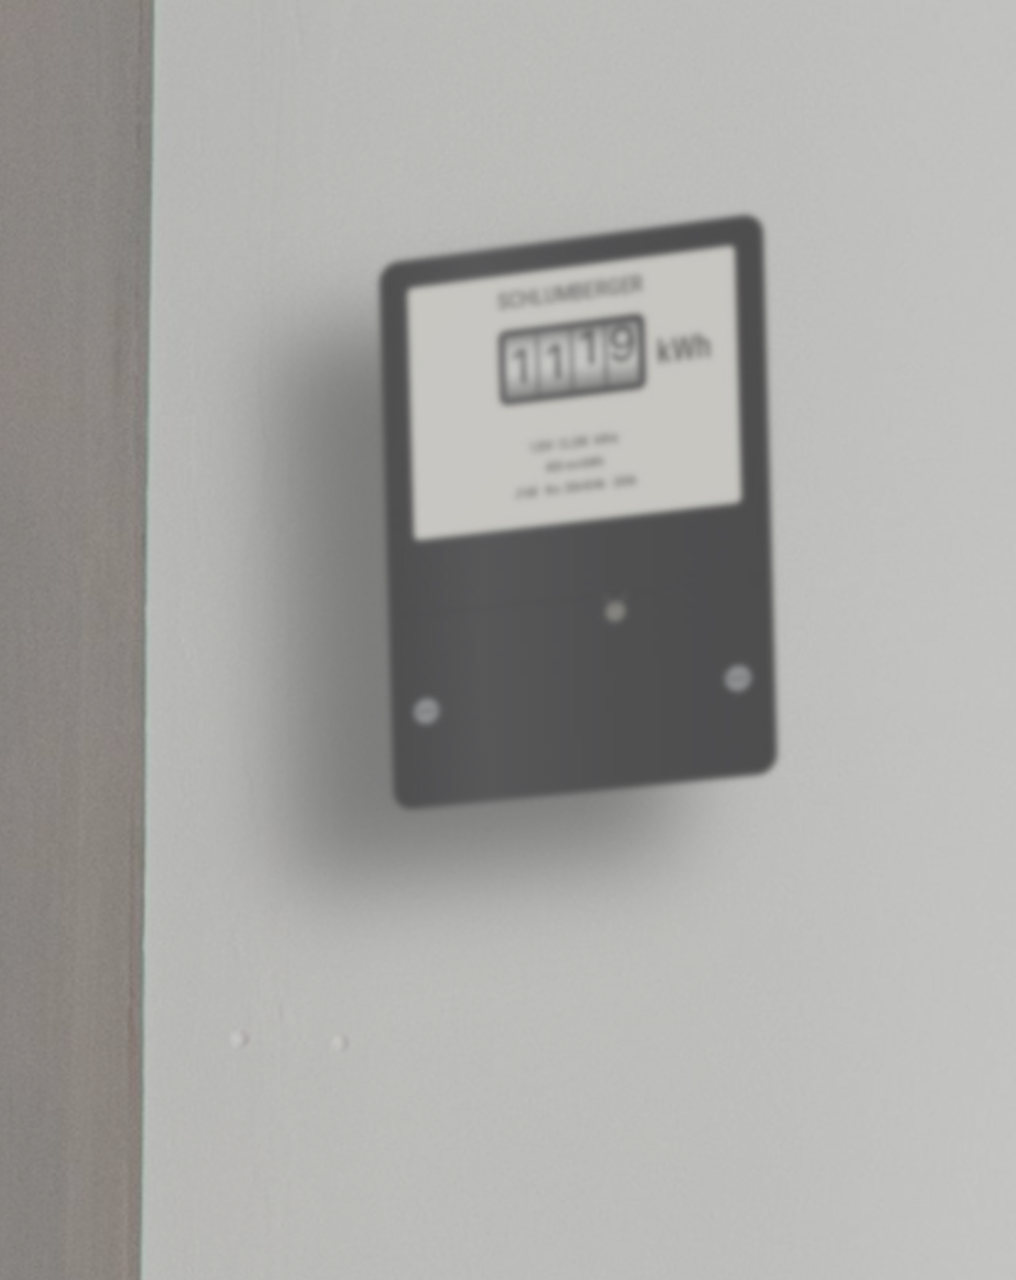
value=1119 unit=kWh
